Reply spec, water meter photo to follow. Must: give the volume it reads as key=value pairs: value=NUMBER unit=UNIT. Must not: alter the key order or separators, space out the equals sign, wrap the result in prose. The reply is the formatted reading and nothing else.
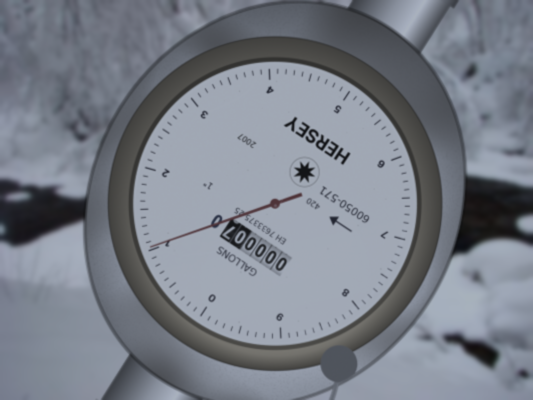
value=71.0 unit=gal
